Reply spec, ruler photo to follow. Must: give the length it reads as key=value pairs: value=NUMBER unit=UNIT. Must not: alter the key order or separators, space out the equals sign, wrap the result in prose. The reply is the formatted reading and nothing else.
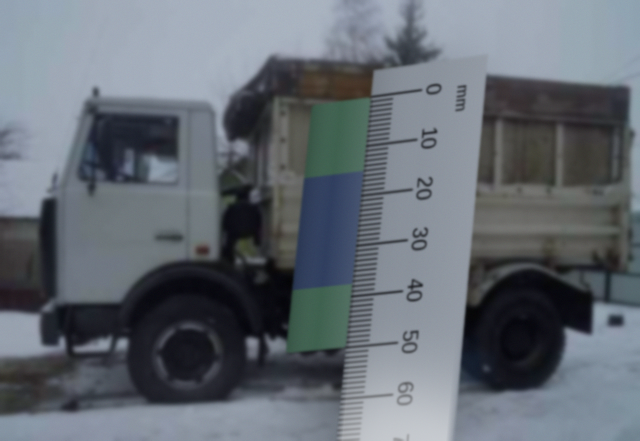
value=50 unit=mm
